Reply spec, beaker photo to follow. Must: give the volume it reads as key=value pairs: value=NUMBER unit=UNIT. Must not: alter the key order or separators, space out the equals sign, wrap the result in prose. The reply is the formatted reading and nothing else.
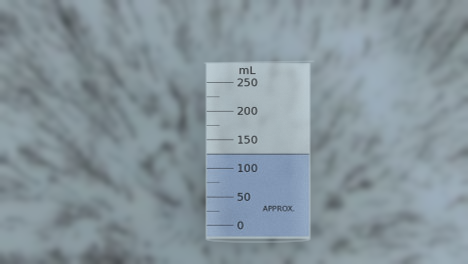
value=125 unit=mL
